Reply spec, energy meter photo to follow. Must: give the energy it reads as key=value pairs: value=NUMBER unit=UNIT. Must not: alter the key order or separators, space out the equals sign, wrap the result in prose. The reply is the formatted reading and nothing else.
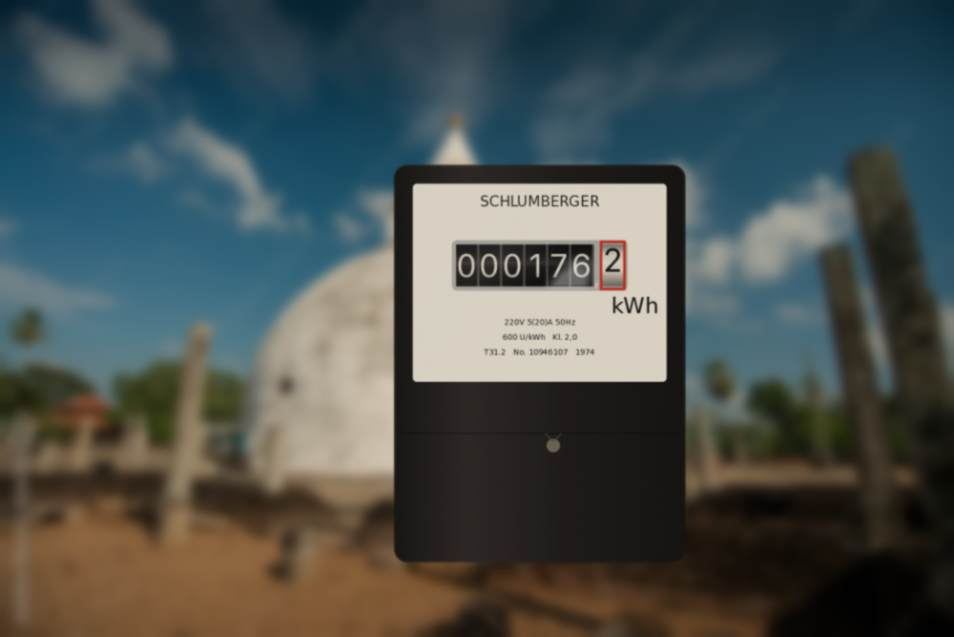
value=176.2 unit=kWh
